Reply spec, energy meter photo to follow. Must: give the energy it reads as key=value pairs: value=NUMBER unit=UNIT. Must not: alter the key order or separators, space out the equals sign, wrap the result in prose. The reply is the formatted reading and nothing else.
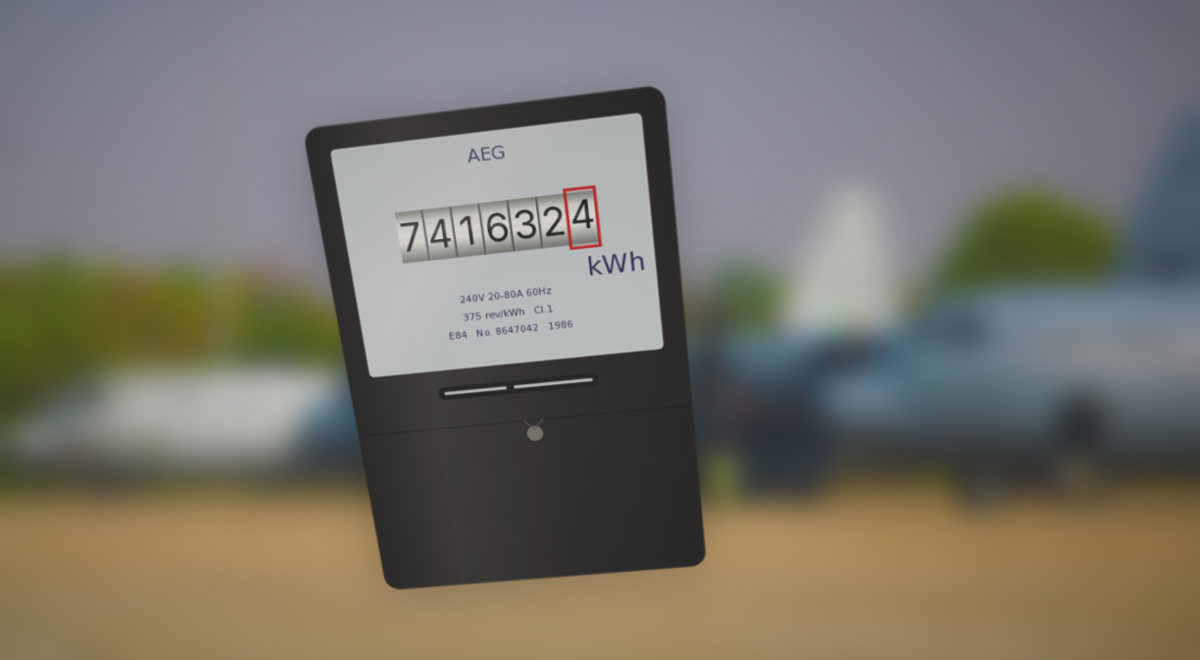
value=741632.4 unit=kWh
